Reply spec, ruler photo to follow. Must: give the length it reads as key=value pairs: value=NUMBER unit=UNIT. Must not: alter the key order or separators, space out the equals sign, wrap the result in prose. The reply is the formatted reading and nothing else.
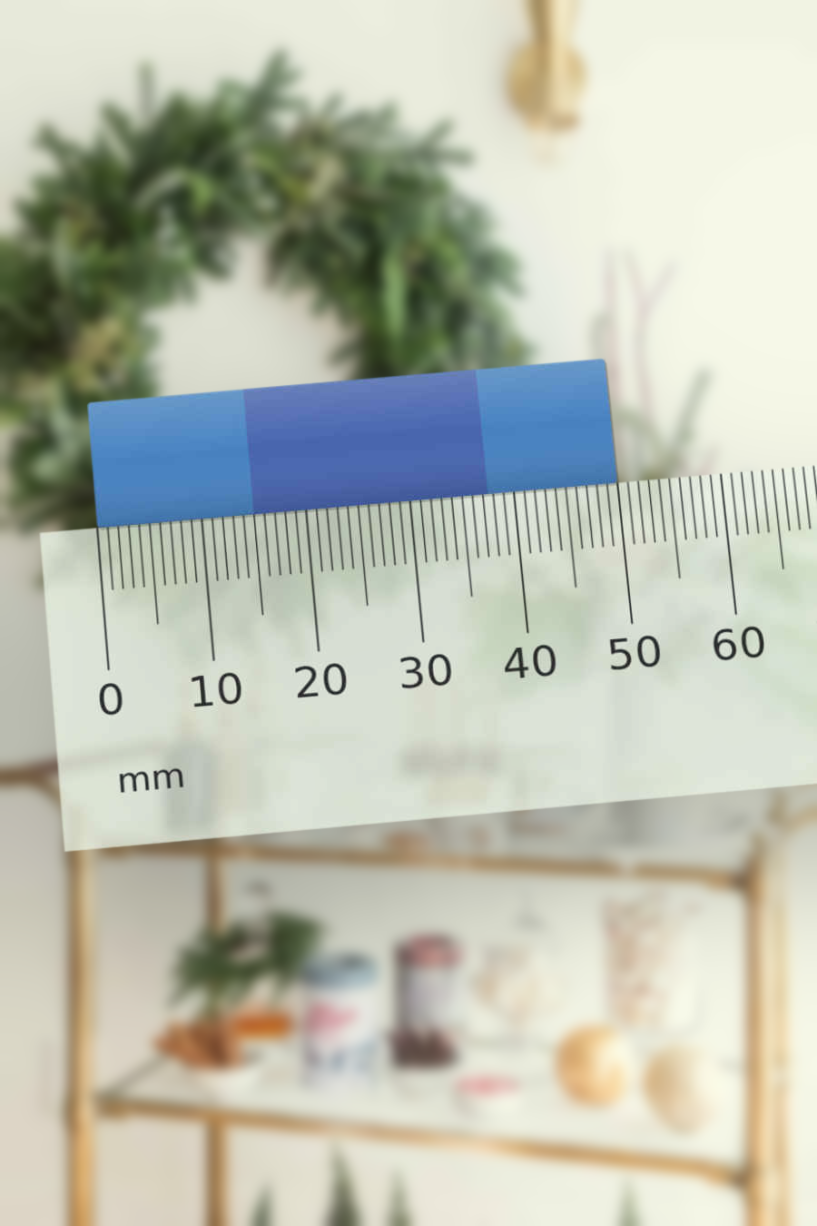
value=50 unit=mm
